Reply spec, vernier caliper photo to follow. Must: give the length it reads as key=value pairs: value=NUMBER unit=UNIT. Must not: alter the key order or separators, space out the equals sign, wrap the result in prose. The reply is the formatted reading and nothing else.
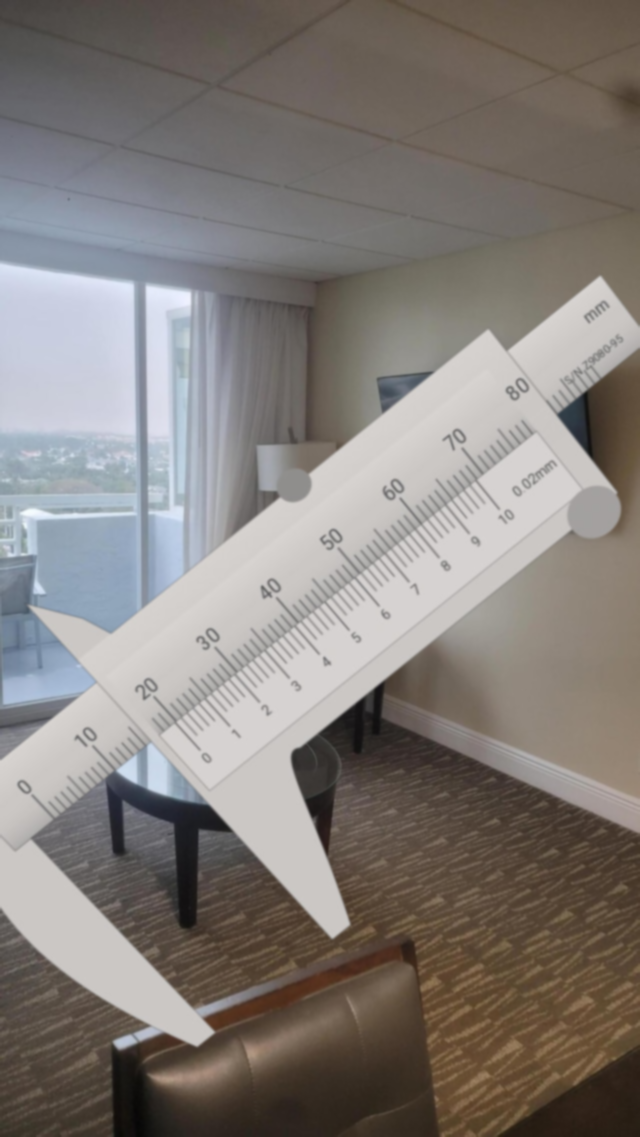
value=19.8 unit=mm
